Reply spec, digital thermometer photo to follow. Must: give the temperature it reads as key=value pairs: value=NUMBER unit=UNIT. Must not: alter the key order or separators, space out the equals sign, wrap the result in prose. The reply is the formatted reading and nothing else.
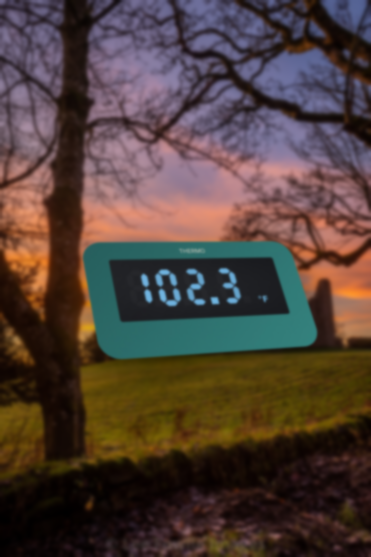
value=102.3 unit=°F
